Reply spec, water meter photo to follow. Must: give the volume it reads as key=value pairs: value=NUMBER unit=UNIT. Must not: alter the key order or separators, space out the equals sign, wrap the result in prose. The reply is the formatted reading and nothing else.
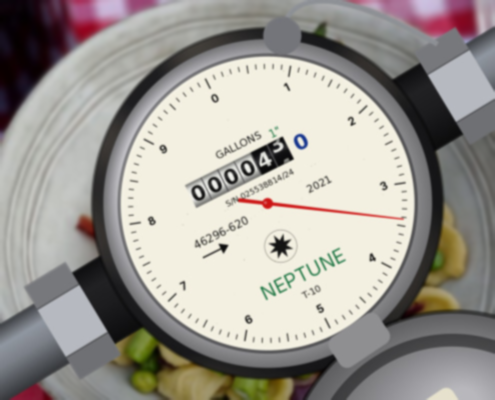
value=433.4 unit=gal
